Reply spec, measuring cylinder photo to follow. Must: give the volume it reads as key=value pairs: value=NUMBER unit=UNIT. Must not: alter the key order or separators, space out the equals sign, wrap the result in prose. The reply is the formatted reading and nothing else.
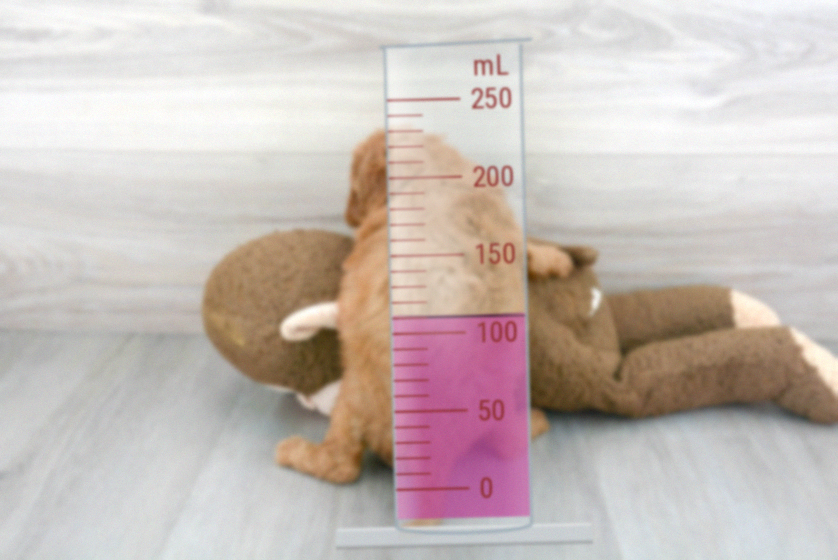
value=110 unit=mL
